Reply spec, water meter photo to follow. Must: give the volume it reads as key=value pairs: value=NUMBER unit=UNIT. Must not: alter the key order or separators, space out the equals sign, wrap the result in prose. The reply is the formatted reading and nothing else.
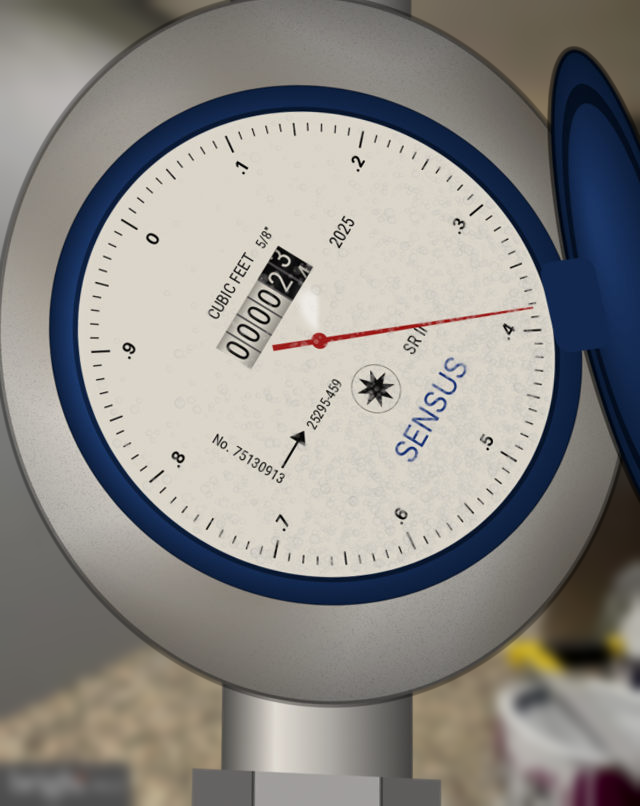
value=23.38 unit=ft³
